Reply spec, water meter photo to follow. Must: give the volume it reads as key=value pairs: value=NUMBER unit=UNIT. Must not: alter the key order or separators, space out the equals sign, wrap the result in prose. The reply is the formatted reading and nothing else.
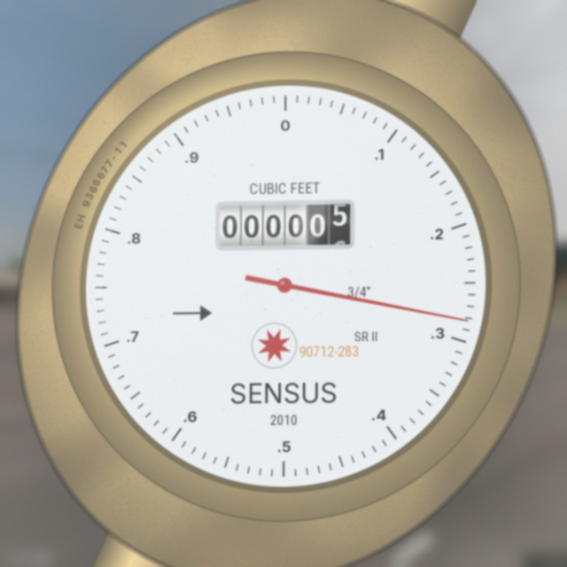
value=5.28 unit=ft³
